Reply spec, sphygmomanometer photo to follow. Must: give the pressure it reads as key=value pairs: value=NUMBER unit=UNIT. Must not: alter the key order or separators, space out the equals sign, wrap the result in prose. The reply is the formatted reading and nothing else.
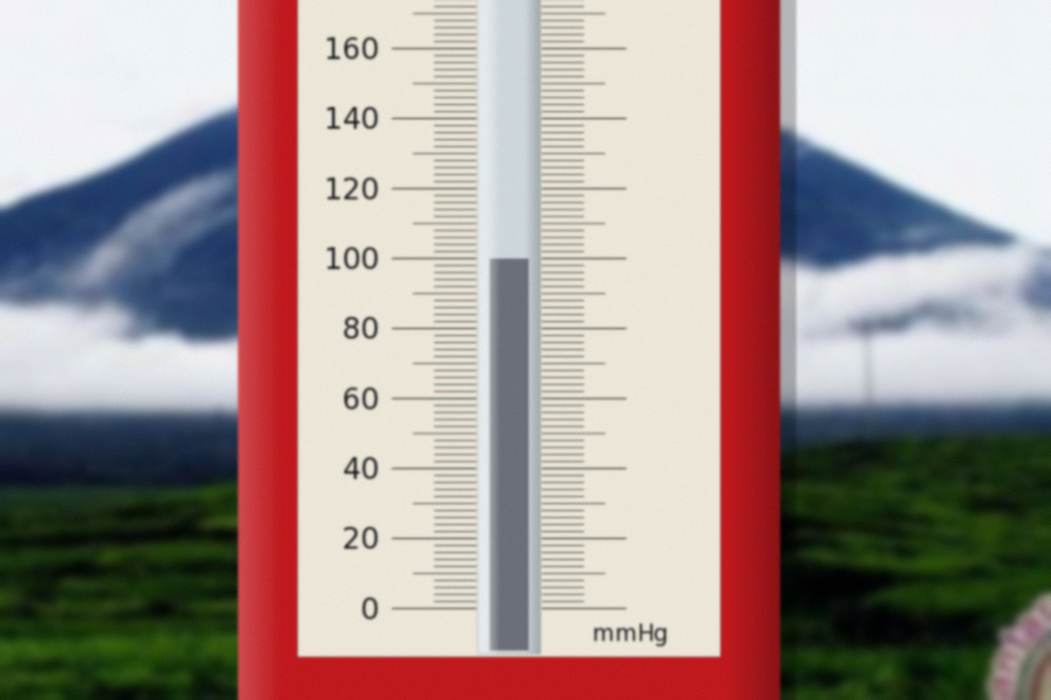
value=100 unit=mmHg
